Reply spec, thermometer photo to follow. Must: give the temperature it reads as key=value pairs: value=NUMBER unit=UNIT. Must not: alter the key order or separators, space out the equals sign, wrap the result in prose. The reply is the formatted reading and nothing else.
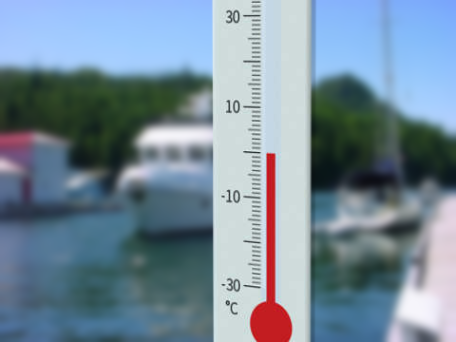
value=0 unit=°C
